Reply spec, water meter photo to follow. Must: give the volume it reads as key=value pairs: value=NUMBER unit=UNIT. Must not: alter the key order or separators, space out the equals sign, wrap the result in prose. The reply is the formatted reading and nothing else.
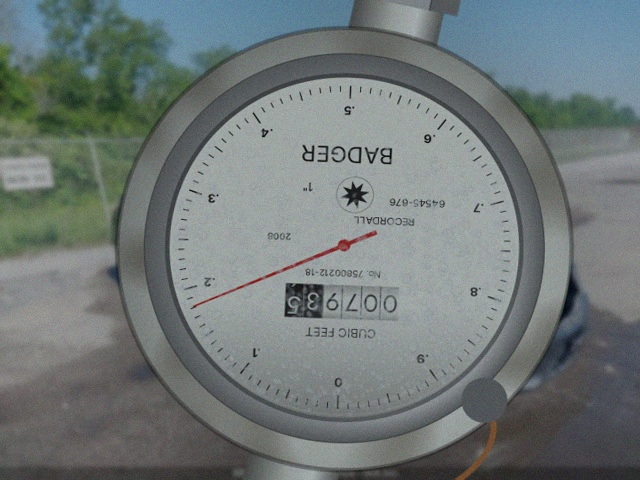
value=7935.18 unit=ft³
